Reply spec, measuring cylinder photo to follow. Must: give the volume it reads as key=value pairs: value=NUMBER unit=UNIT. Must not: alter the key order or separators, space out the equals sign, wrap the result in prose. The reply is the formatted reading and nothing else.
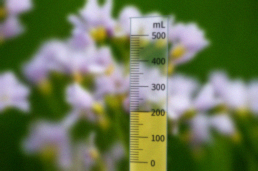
value=200 unit=mL
